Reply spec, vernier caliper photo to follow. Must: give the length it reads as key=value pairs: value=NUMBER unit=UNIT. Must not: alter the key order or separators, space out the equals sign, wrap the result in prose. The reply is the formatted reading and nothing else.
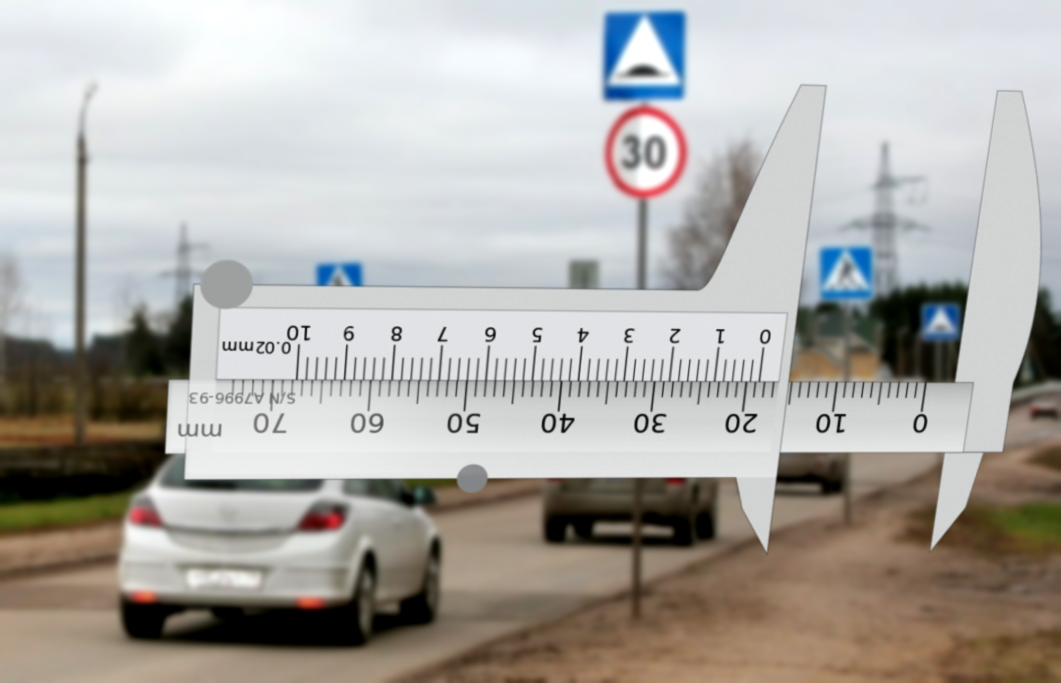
value=18.6 unit=mm
